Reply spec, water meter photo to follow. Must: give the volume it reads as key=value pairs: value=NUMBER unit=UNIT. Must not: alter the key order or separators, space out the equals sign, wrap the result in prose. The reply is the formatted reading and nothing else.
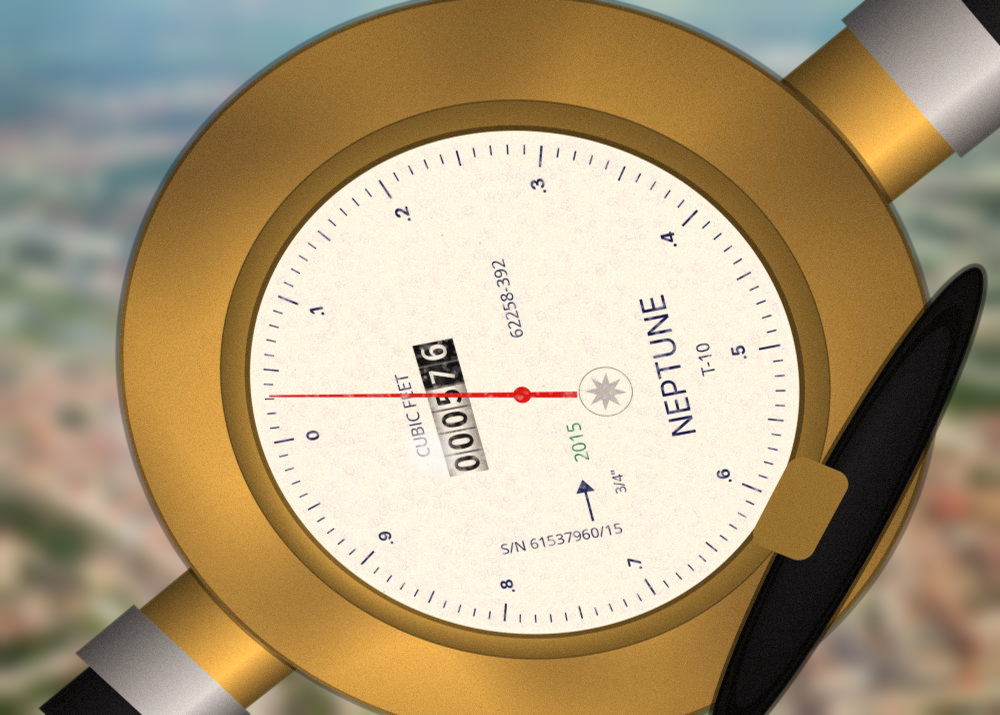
value=576.03 unit=ft³
